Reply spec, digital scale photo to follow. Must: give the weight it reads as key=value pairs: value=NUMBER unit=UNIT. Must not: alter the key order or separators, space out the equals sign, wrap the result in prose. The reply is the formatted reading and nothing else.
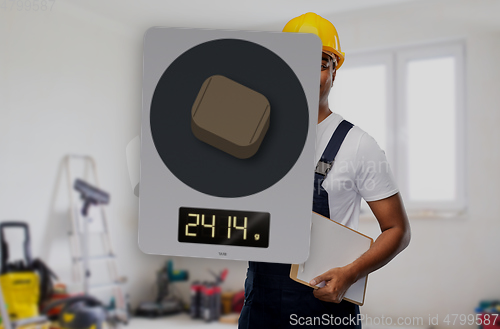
value=2414 unit=g
